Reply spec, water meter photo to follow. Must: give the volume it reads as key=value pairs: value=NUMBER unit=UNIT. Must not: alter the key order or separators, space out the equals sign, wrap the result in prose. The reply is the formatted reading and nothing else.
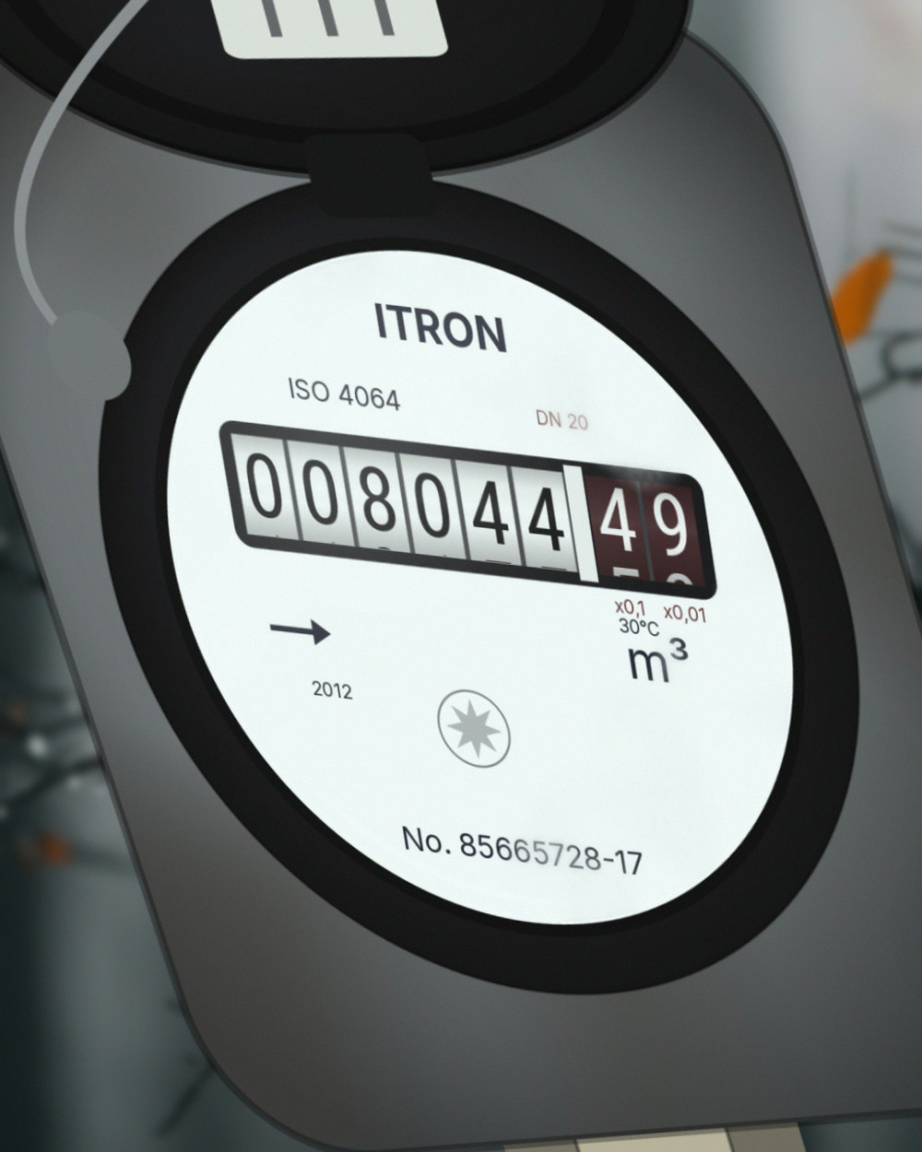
value=8044.49 unit=m³
